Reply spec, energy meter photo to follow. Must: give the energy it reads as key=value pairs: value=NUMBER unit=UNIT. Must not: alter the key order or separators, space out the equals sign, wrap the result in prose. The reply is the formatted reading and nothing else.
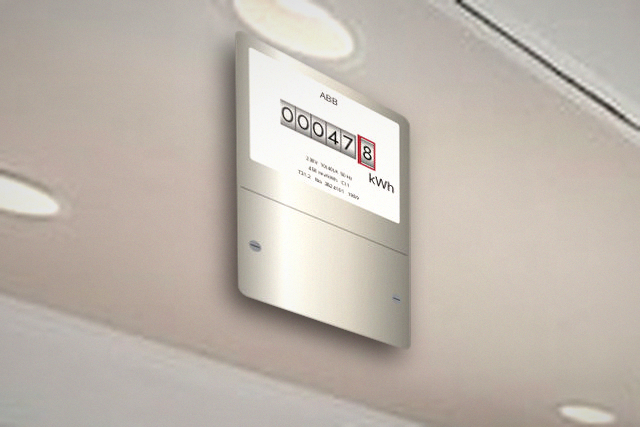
value=47.8 unit=kWh
